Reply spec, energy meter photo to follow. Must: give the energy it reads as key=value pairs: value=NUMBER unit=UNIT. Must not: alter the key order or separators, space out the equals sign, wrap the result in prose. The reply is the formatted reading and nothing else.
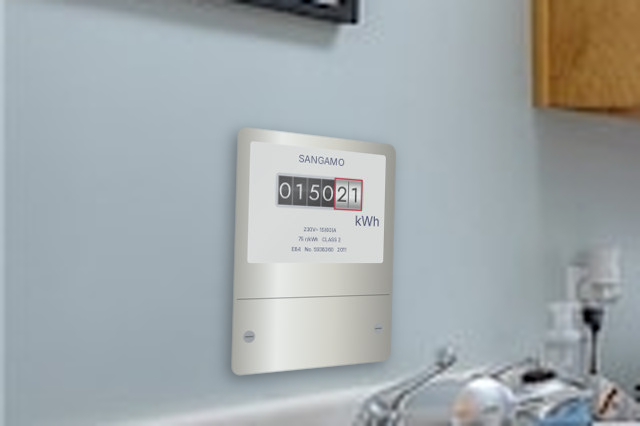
value=150.21 unit=kWh
